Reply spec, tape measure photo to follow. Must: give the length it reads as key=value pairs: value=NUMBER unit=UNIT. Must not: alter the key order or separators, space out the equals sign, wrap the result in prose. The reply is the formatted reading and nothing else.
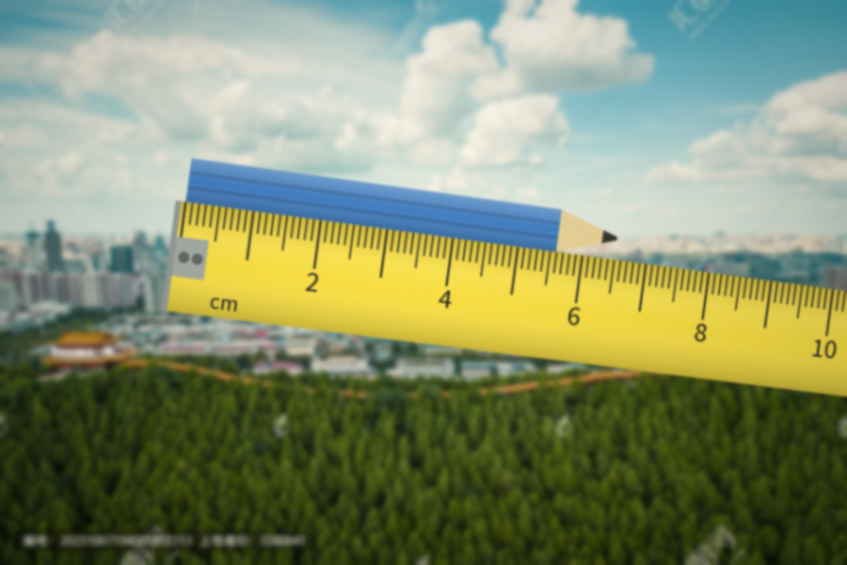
value=6.5 unit=cm
